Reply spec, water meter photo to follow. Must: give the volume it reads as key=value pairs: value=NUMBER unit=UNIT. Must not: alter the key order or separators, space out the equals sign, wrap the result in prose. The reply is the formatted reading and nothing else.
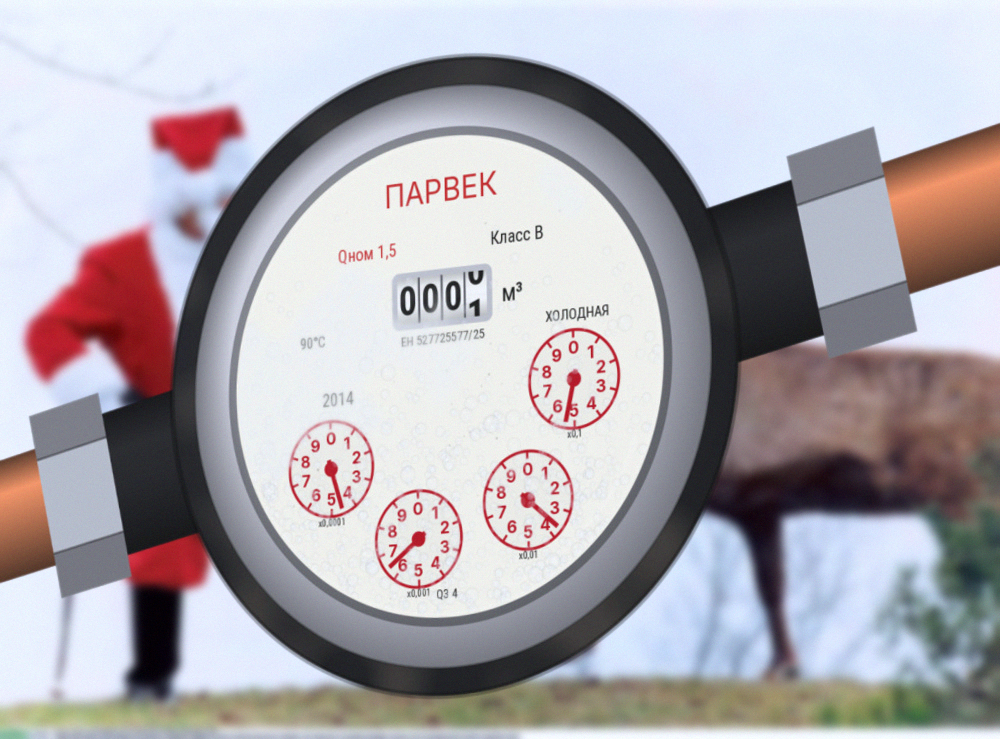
value=0.5364 unit=m³
